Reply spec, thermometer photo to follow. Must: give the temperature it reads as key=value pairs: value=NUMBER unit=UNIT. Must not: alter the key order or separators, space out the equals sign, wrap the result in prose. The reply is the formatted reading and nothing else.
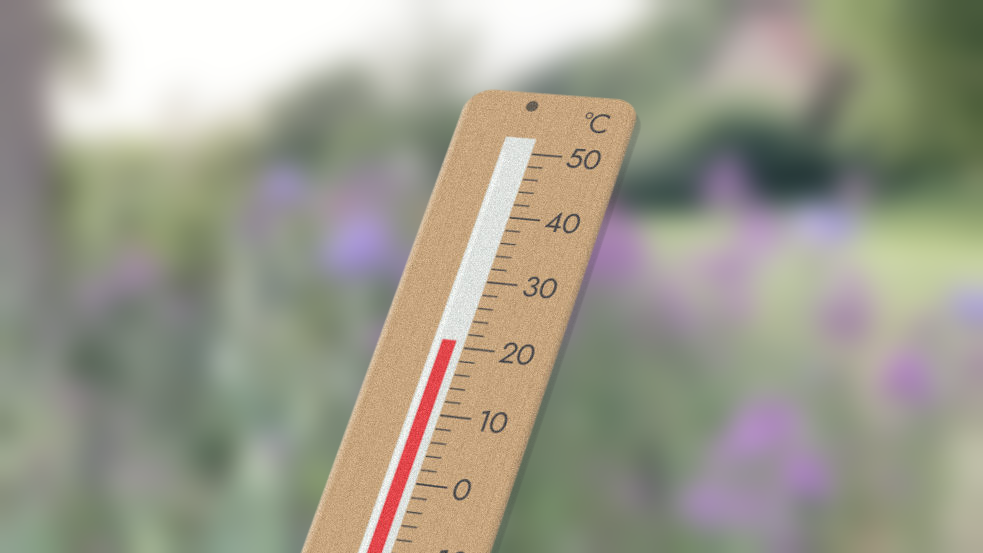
value=21 unit=°C
